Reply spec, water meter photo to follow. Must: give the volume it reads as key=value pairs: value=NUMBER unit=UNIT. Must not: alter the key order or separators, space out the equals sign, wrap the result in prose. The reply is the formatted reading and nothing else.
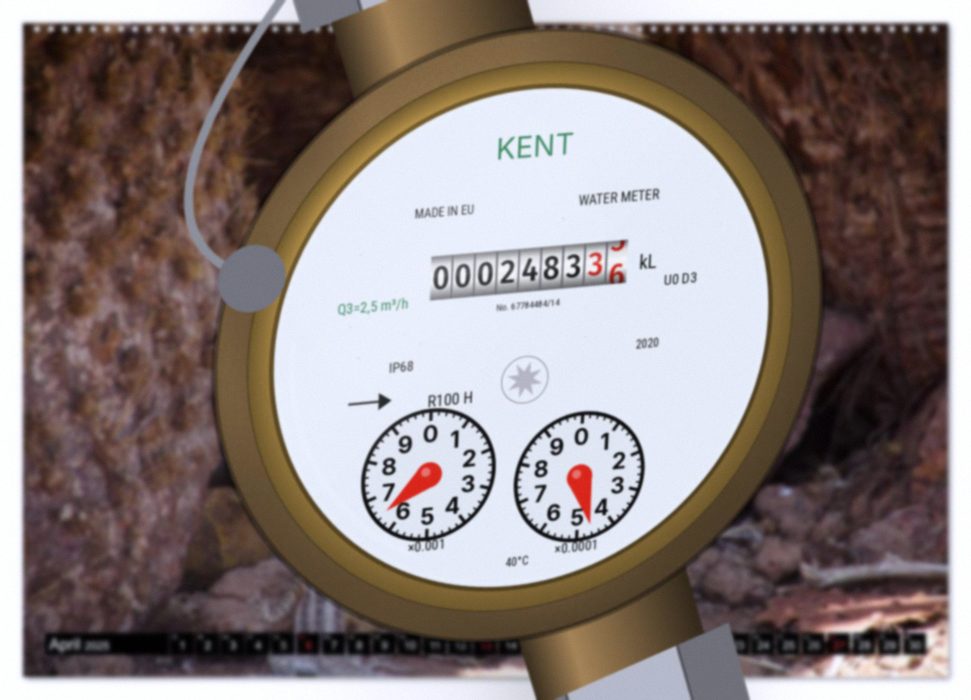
value=2483.3564 unit=kL
